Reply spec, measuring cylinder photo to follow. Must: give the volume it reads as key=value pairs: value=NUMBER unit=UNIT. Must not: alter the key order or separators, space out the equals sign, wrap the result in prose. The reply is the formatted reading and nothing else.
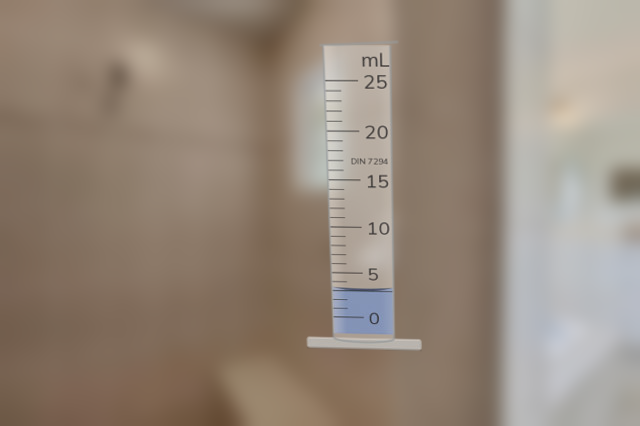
value=3 unit=mL
